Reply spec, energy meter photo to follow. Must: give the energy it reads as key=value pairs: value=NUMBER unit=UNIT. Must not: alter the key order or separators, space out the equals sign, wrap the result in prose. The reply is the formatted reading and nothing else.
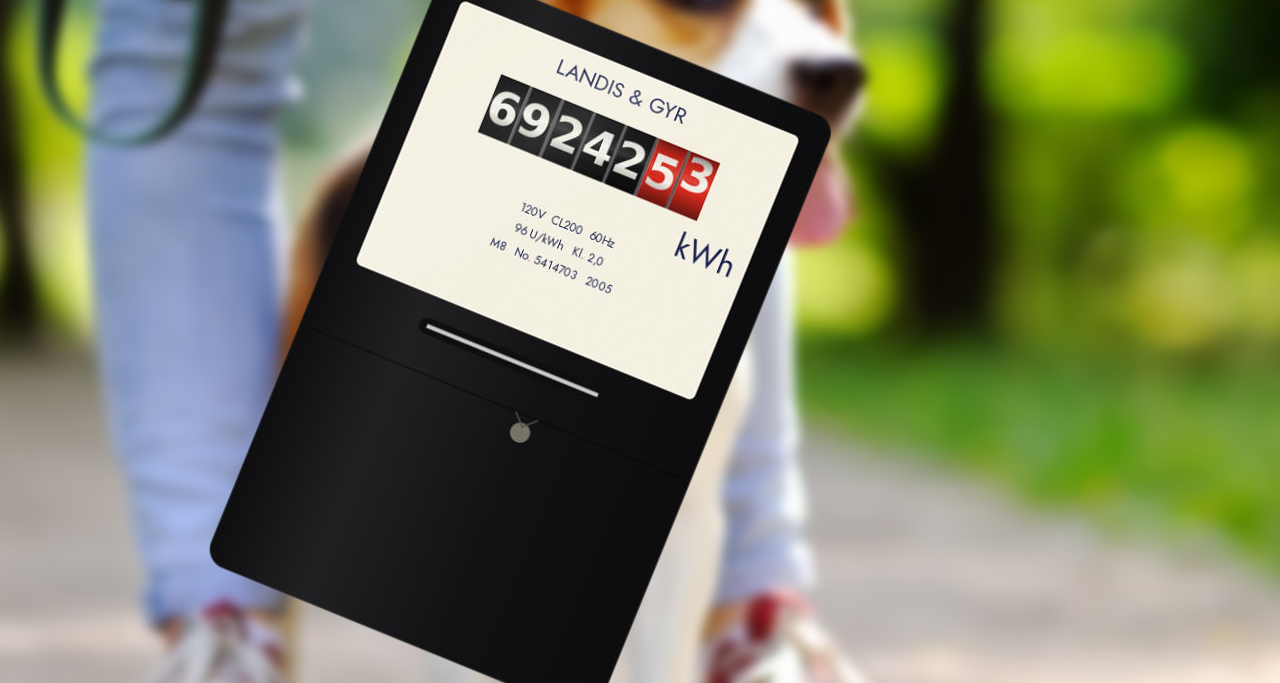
value=69242.53 unit=kWh
